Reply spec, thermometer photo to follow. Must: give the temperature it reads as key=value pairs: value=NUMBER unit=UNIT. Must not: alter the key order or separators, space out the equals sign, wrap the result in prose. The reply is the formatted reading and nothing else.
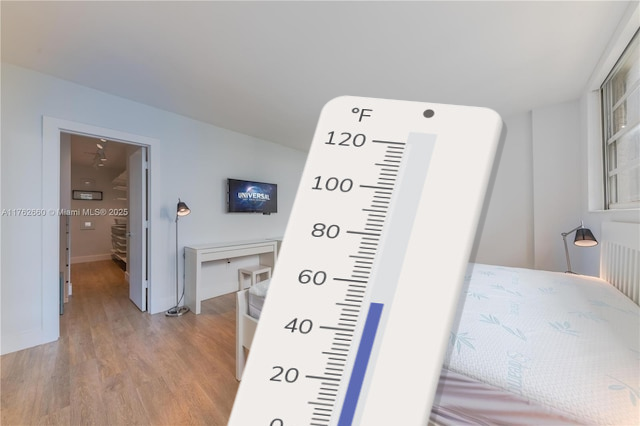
value=52 unit=°F
